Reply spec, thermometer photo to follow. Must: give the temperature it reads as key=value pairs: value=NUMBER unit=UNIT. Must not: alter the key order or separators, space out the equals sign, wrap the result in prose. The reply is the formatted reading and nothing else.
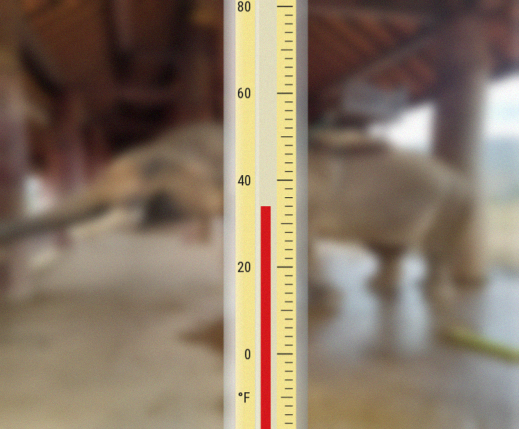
value=34 unit=°F
